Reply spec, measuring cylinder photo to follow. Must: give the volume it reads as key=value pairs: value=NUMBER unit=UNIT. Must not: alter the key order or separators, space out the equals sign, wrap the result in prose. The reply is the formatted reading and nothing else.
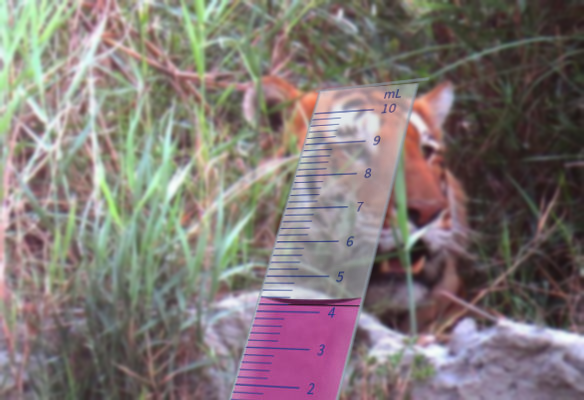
value=4.2 unit=mL
